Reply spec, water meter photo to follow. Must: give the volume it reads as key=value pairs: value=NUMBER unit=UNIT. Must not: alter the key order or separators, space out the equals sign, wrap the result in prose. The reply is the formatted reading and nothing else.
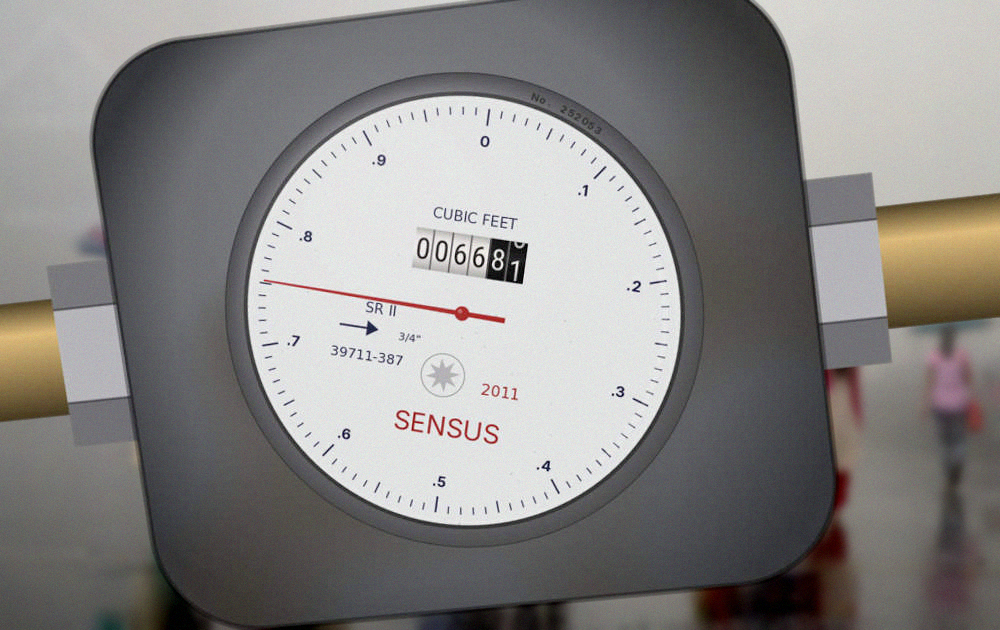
value=6680.75 unit=ft³
